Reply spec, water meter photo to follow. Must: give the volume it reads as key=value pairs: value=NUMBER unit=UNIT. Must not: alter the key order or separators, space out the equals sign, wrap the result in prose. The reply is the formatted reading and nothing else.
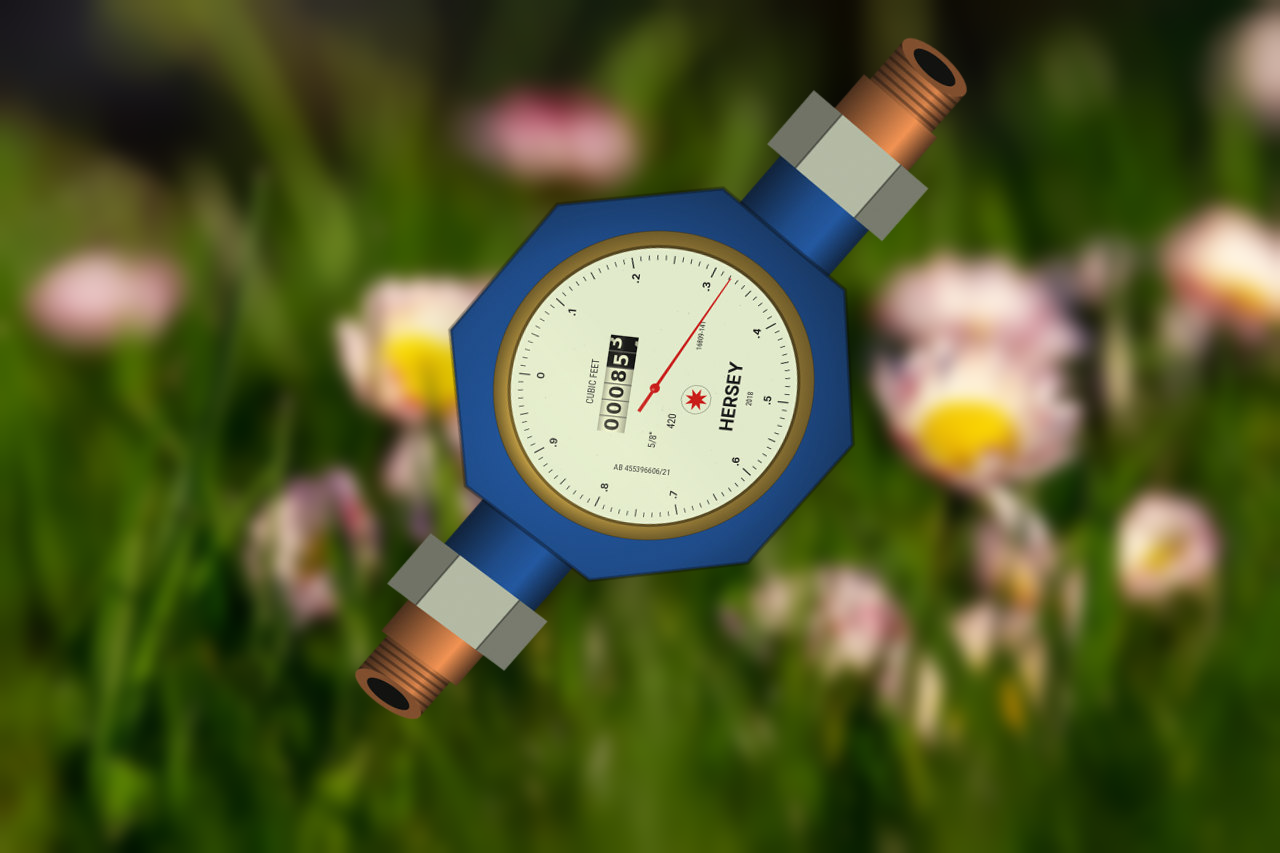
value=853.32 unit=ft³
